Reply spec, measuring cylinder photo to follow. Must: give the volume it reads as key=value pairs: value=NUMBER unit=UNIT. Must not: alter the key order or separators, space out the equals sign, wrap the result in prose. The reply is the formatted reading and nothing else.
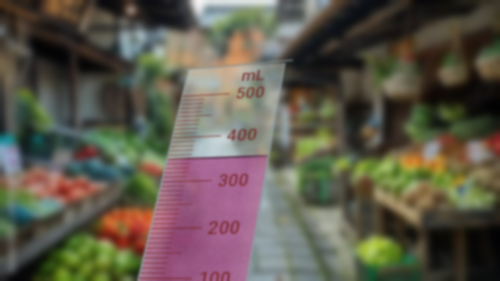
value=350 unit=mL
